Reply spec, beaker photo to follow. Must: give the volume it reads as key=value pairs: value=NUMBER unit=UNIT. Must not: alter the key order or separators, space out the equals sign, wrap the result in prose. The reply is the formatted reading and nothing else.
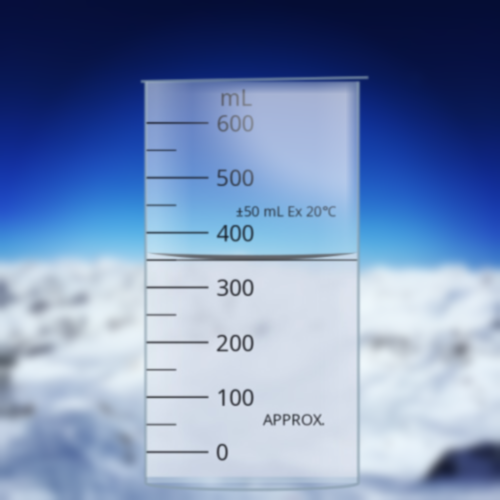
value=350 unit=mL
